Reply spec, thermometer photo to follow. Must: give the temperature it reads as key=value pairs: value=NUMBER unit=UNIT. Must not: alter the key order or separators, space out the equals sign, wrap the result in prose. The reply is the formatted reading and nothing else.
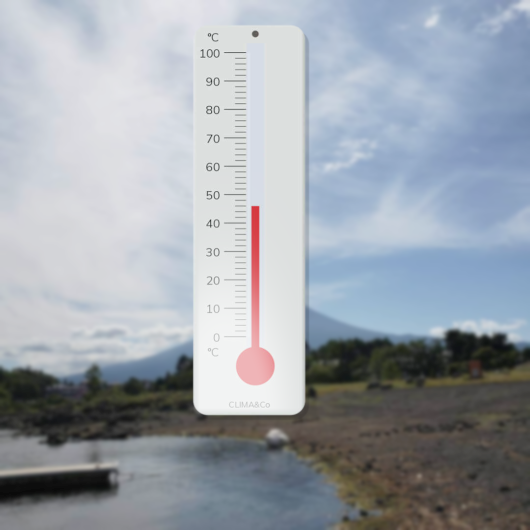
value=46 unit=°C
